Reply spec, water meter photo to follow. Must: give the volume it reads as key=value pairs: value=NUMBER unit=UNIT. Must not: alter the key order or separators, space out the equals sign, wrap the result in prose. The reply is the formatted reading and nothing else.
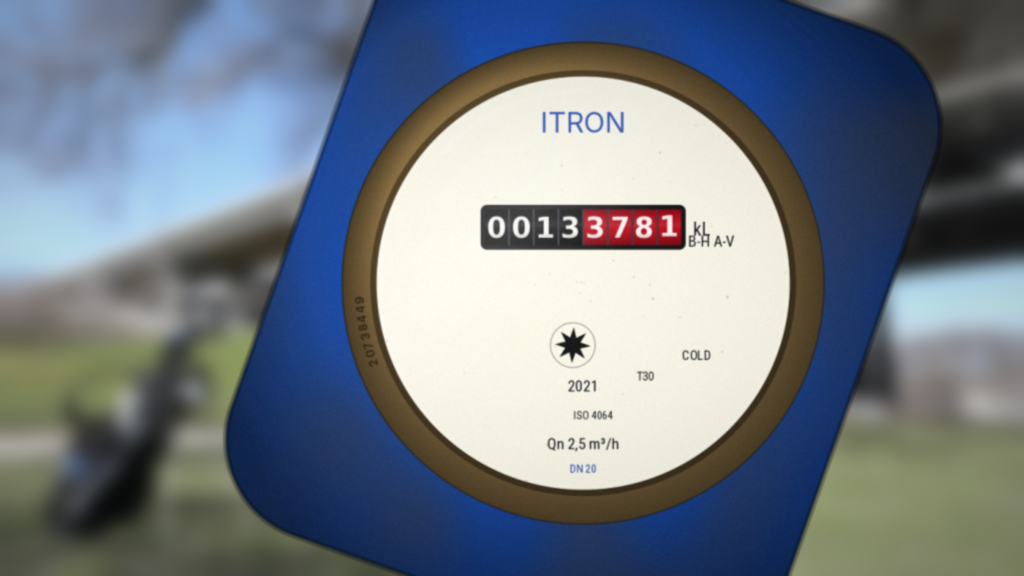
value=13.3781 unit=kL
